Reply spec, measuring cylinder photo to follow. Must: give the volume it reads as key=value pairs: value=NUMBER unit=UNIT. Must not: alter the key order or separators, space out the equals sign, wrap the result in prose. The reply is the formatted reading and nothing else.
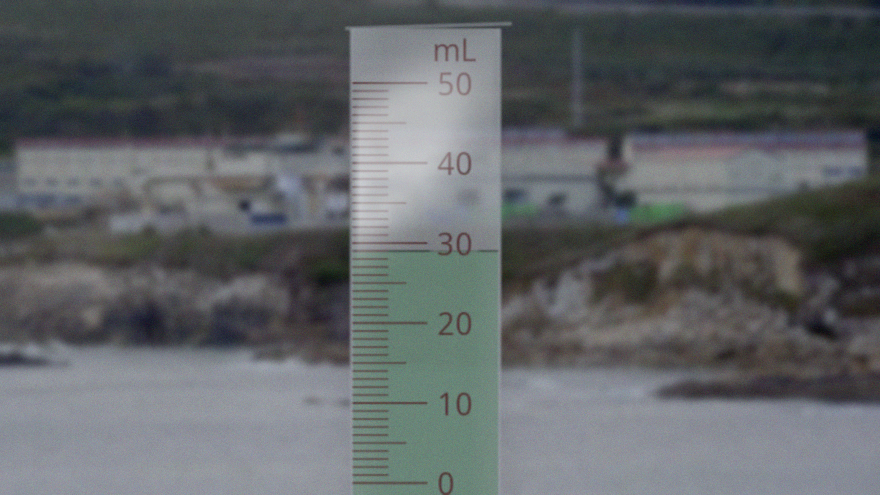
value=29 unit=mL
